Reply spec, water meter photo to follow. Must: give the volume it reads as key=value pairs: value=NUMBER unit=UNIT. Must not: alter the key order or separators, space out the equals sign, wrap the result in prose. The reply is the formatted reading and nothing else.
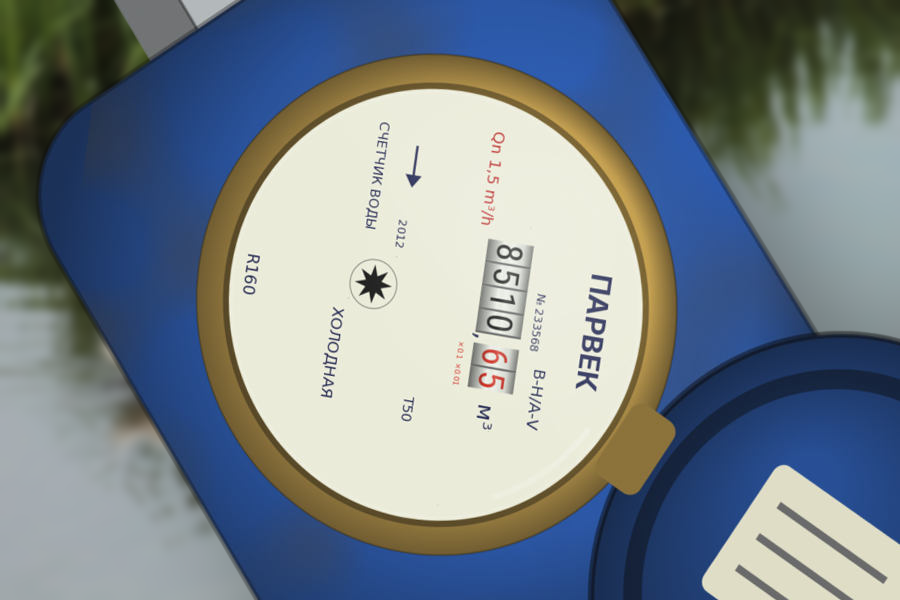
value=8510.65 unit=m³
